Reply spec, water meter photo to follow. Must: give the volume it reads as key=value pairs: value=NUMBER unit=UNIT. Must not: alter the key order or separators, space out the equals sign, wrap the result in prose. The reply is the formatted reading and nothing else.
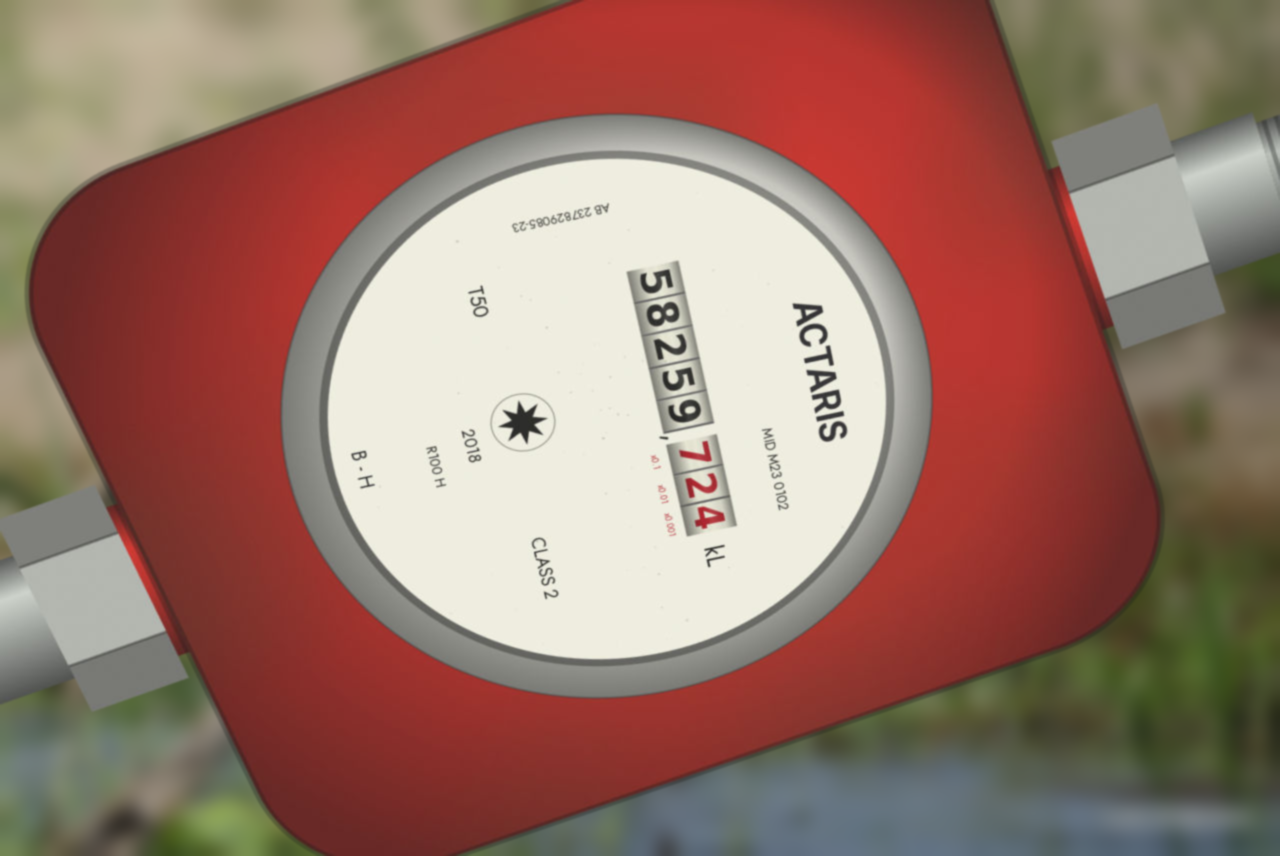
value=58259.724 unit=kL
